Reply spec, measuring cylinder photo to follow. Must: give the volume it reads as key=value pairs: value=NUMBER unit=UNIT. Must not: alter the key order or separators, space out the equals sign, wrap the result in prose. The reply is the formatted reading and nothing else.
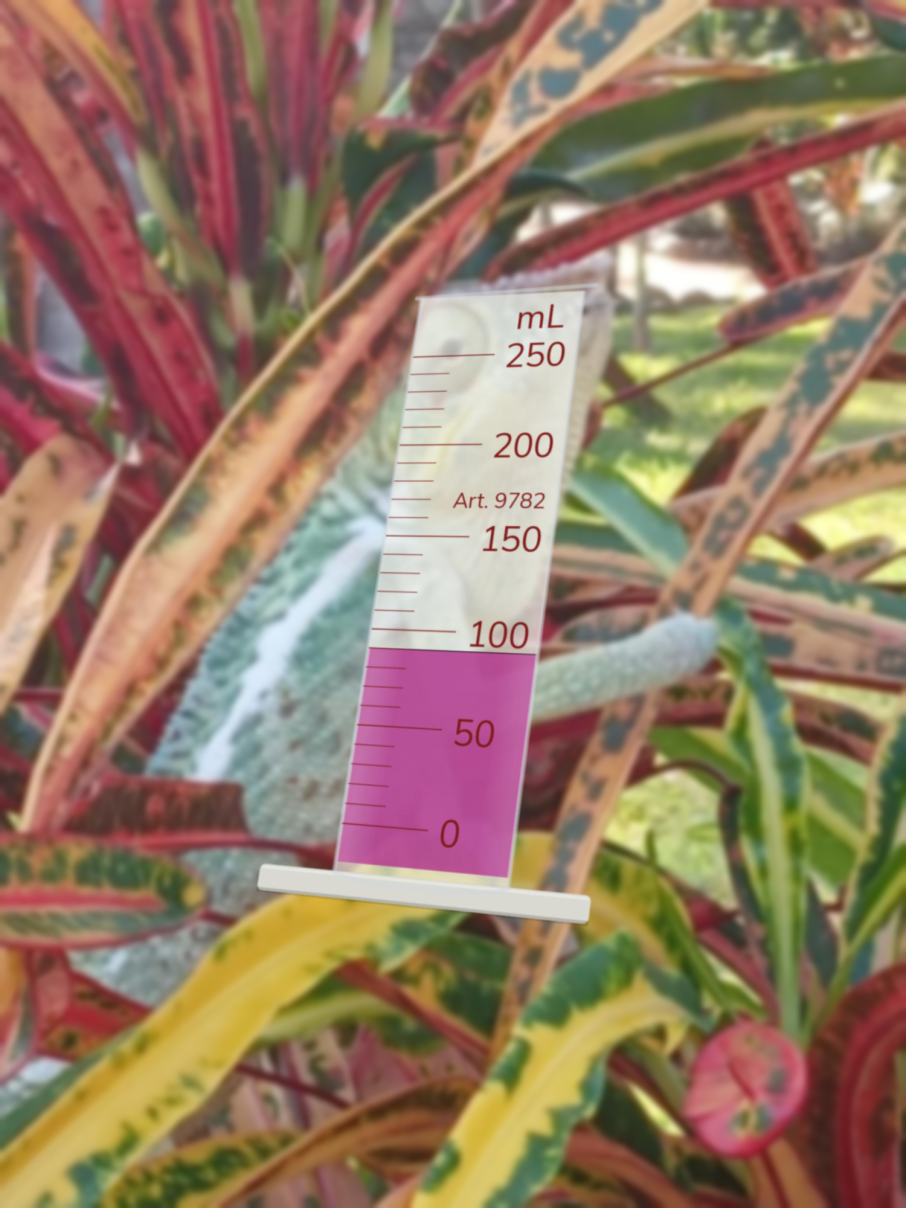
value=90 unit=mL
